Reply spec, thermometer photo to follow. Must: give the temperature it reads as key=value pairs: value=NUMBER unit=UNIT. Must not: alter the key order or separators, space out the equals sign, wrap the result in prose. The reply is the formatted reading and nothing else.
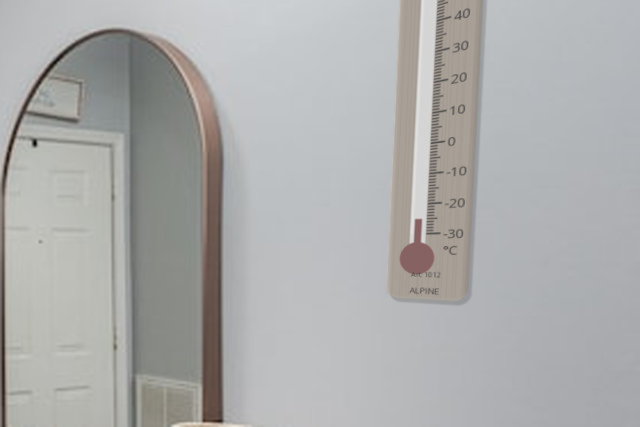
value=-25 unit=°C
